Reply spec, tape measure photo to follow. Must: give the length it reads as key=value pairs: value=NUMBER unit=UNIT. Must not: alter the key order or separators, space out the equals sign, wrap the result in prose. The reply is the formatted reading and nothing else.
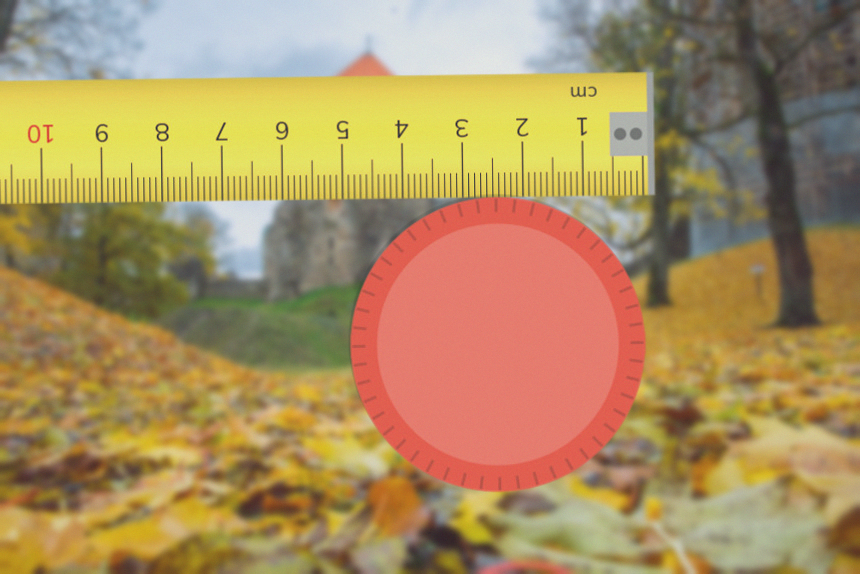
value=4.9 unit=cm
